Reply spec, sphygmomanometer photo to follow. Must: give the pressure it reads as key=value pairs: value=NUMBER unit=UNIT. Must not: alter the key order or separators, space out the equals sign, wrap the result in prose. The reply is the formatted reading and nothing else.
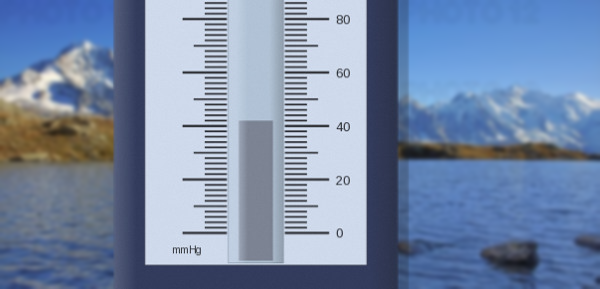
value=42 unit=mmHg
